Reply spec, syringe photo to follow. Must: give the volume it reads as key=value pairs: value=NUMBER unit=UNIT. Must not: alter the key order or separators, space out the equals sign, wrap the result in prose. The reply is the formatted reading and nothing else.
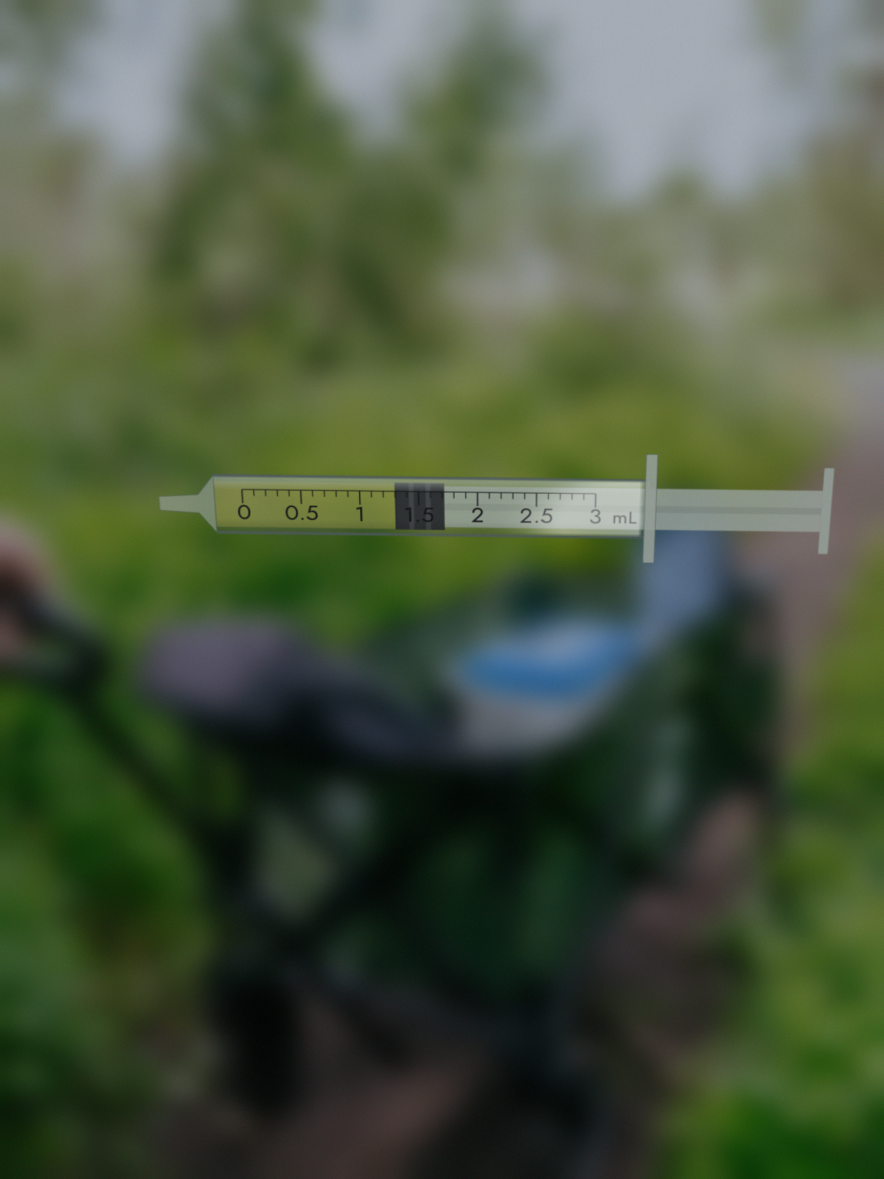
value=1.3 unit=mL
